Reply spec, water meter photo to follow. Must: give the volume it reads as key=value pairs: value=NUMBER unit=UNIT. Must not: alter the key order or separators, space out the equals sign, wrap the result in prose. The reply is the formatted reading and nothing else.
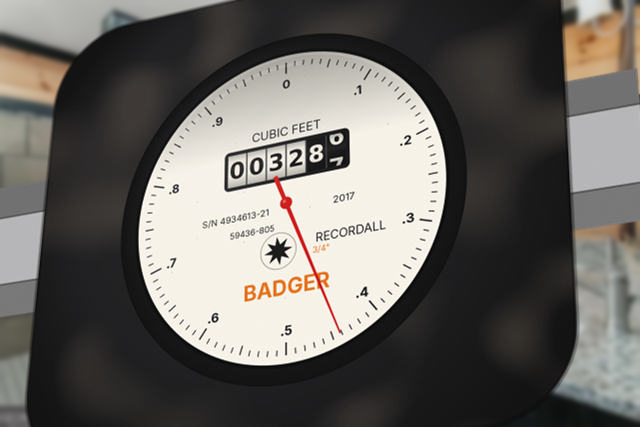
value=3286.44 unit=ft³
